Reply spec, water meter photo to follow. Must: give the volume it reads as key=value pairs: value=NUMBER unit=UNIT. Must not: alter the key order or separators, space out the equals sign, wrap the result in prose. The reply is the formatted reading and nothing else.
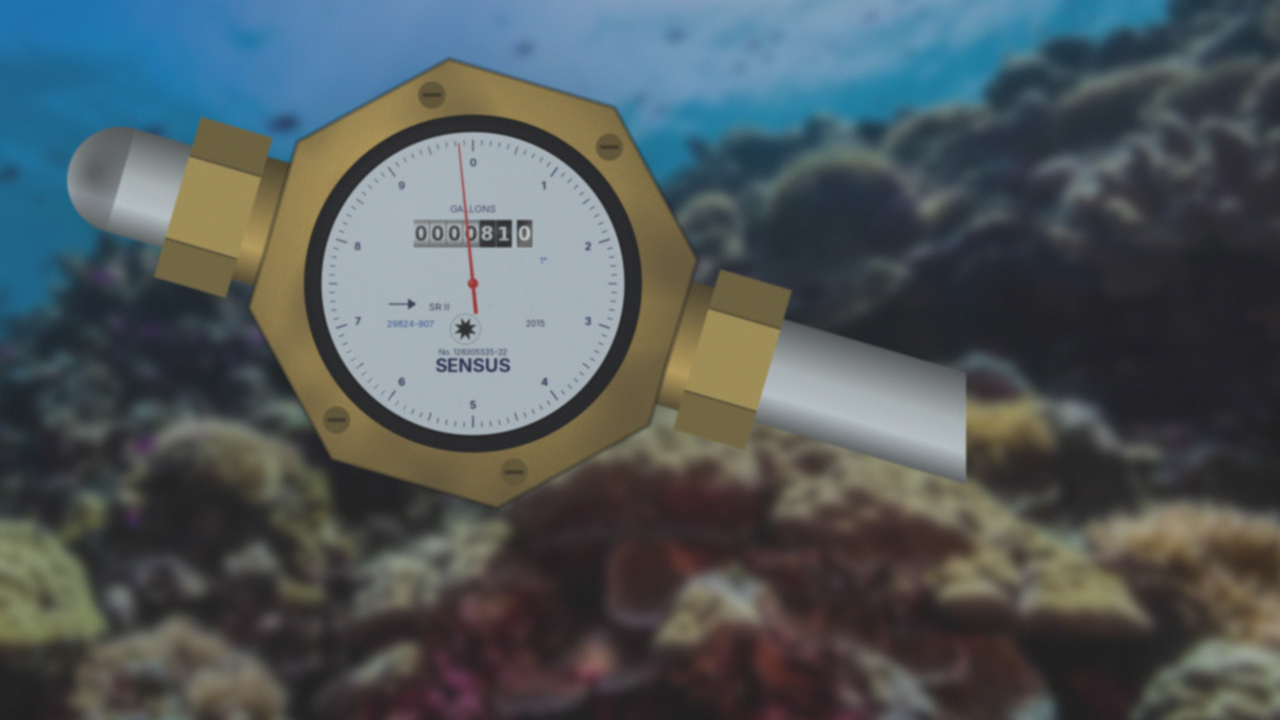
value=809.8 unit=gal
